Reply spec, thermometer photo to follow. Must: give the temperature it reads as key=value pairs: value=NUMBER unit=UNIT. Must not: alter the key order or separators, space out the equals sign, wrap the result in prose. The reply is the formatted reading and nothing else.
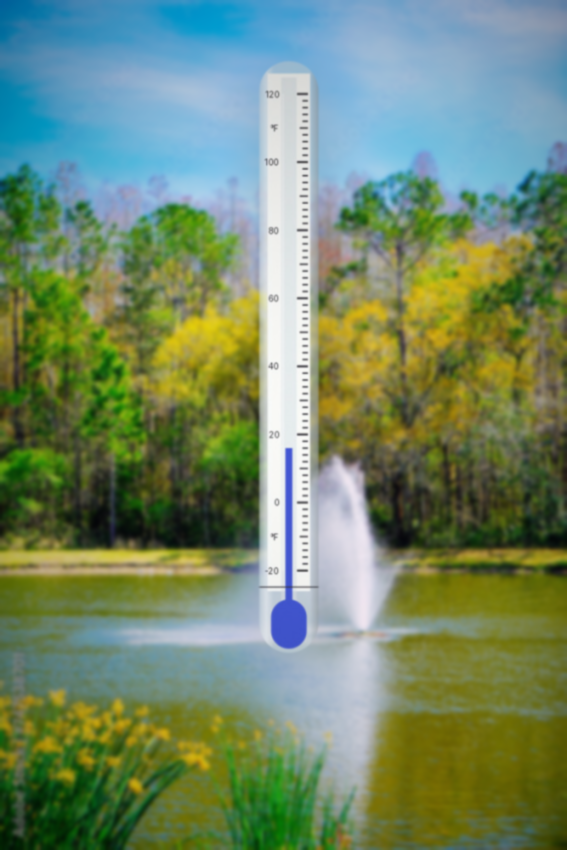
value=16 unit=°F
